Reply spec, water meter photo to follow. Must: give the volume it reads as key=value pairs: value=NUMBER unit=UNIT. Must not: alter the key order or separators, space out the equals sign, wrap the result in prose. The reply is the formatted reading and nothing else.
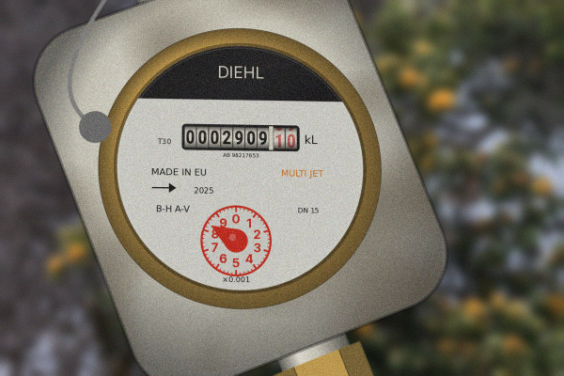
value=2909.098 unit=kL
